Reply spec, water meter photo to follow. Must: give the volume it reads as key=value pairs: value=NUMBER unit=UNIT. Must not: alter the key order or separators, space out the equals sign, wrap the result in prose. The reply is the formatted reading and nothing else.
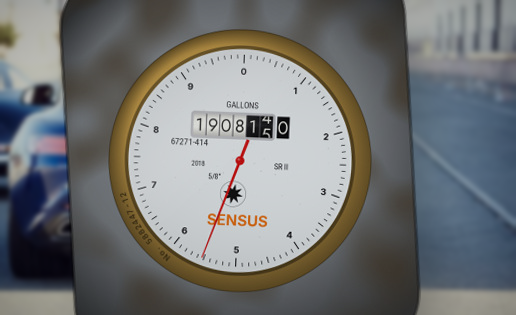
value=1908145.5 unit=gal
